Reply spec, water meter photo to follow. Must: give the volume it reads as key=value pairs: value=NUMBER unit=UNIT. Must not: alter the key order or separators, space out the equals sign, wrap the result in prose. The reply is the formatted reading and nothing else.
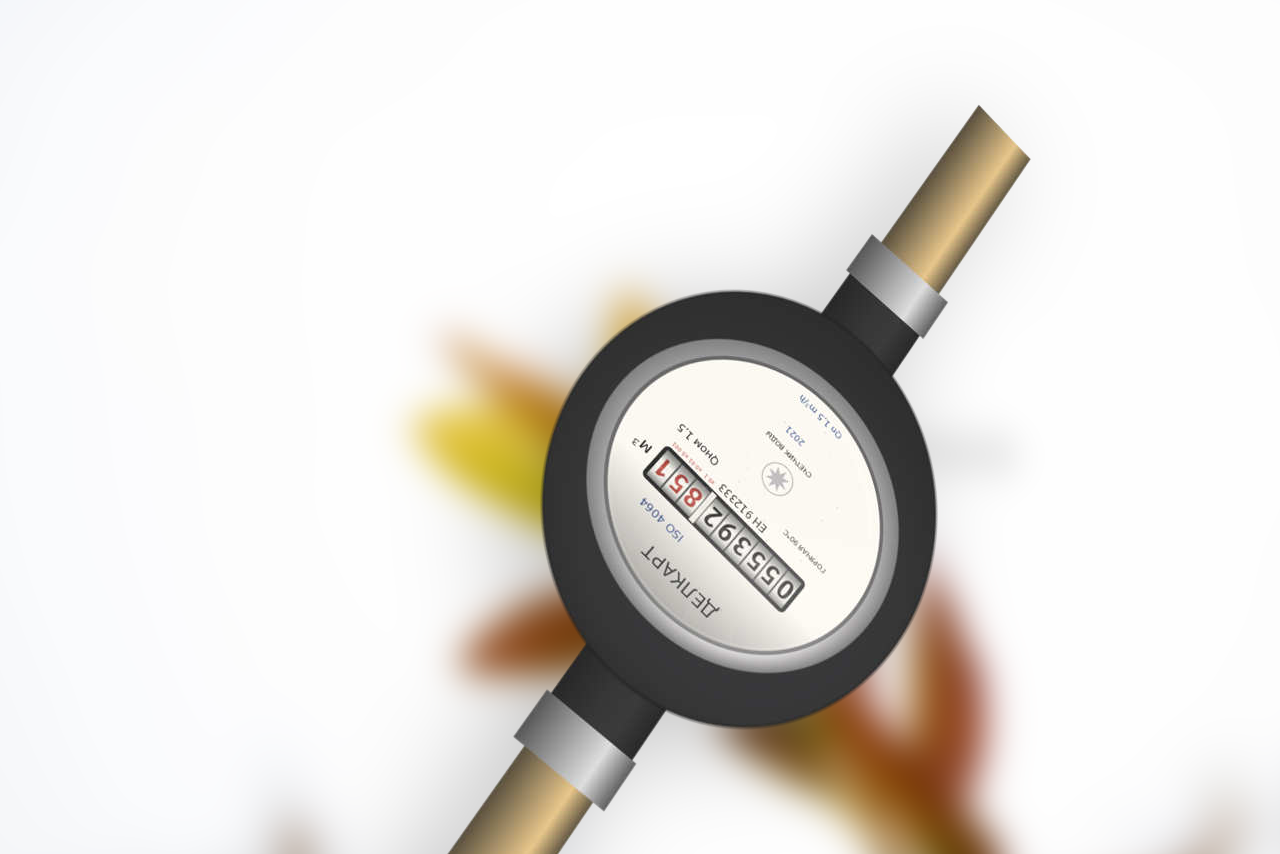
value=55392.851 unit=m³
